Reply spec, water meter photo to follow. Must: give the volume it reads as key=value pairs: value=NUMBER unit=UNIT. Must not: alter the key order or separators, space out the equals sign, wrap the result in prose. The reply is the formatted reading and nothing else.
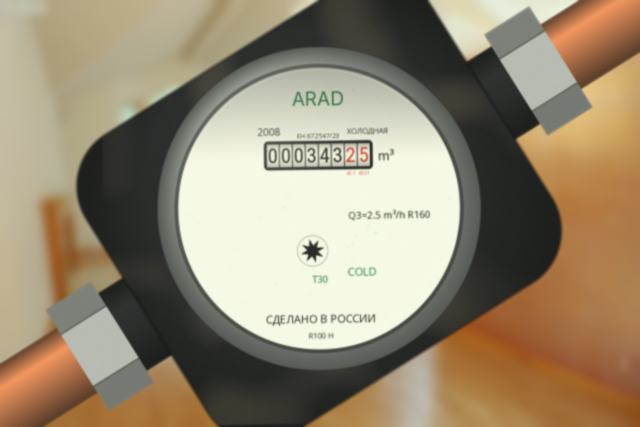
value=343.25 unit=m³
